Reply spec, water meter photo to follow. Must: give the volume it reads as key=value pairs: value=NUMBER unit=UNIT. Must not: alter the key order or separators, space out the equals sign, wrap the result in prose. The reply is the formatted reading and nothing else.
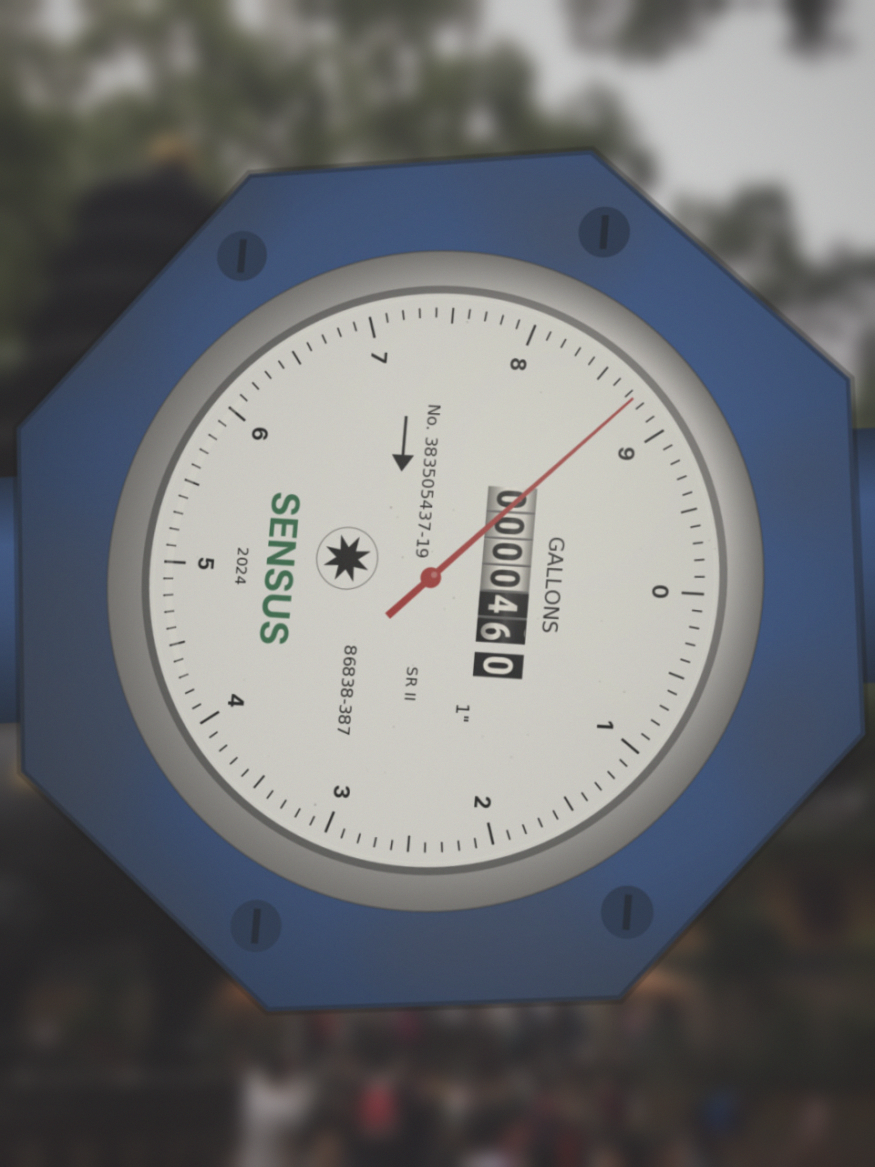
value=458.7 unit=gal
